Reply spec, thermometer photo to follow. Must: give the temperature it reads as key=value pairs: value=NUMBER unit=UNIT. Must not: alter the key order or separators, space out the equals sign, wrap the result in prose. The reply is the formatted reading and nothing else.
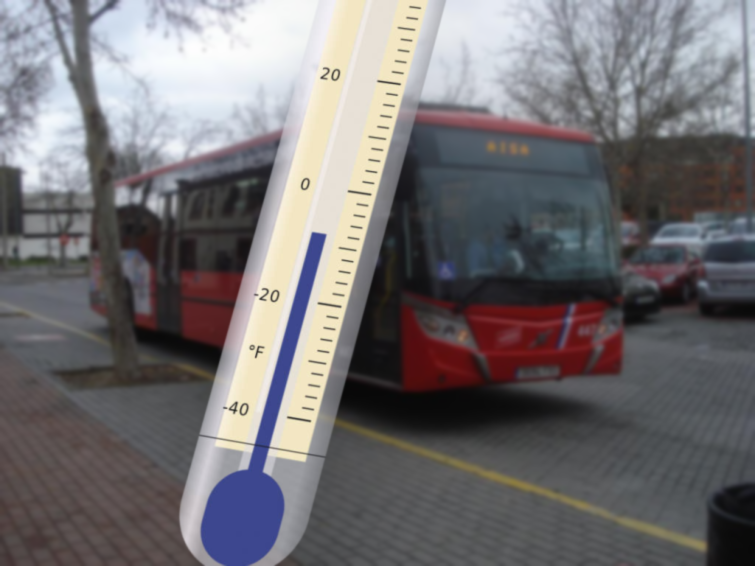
value=-8 unit=°F
